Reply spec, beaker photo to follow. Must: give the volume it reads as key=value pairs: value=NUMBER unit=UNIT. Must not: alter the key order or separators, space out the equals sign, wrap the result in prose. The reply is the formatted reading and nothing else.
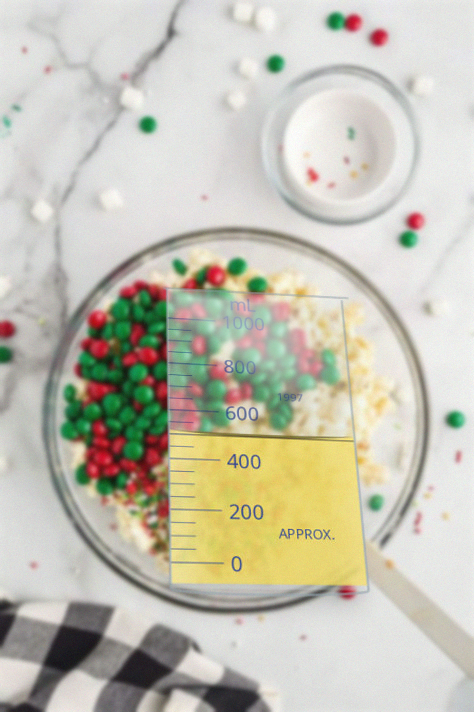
value=500 unit=mL
